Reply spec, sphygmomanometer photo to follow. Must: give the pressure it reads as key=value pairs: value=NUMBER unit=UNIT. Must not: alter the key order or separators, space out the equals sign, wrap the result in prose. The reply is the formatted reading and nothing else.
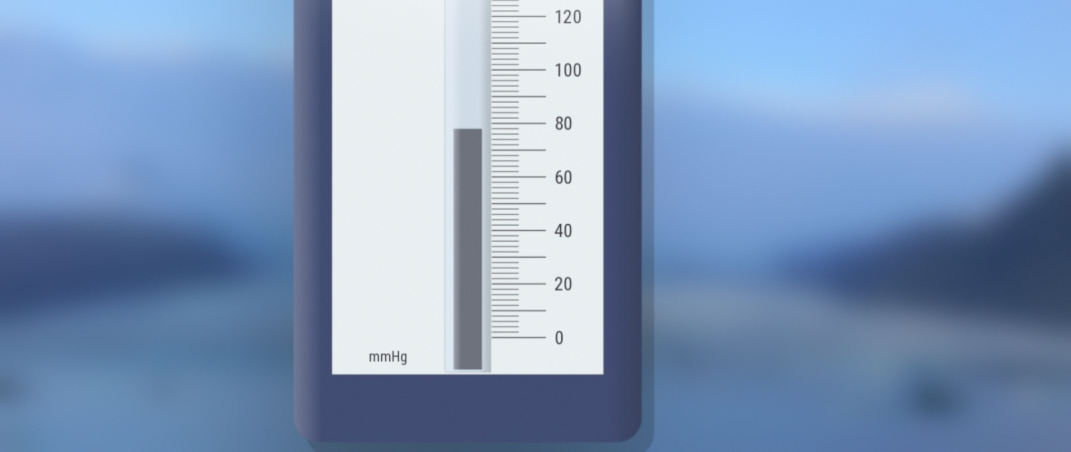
value=78 unit=mmHg
